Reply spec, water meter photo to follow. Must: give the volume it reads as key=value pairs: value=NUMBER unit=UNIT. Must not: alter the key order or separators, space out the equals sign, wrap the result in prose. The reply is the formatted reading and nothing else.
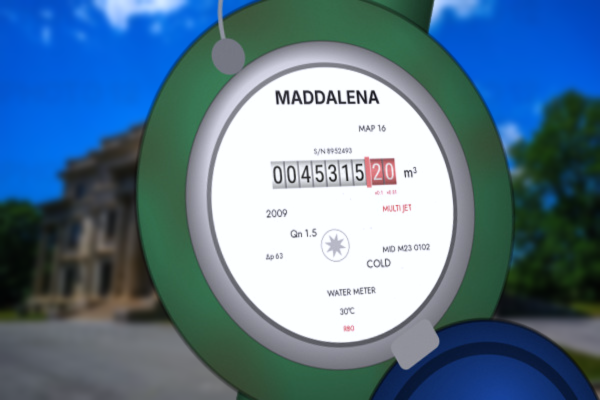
value=45315.20 unit=m³
